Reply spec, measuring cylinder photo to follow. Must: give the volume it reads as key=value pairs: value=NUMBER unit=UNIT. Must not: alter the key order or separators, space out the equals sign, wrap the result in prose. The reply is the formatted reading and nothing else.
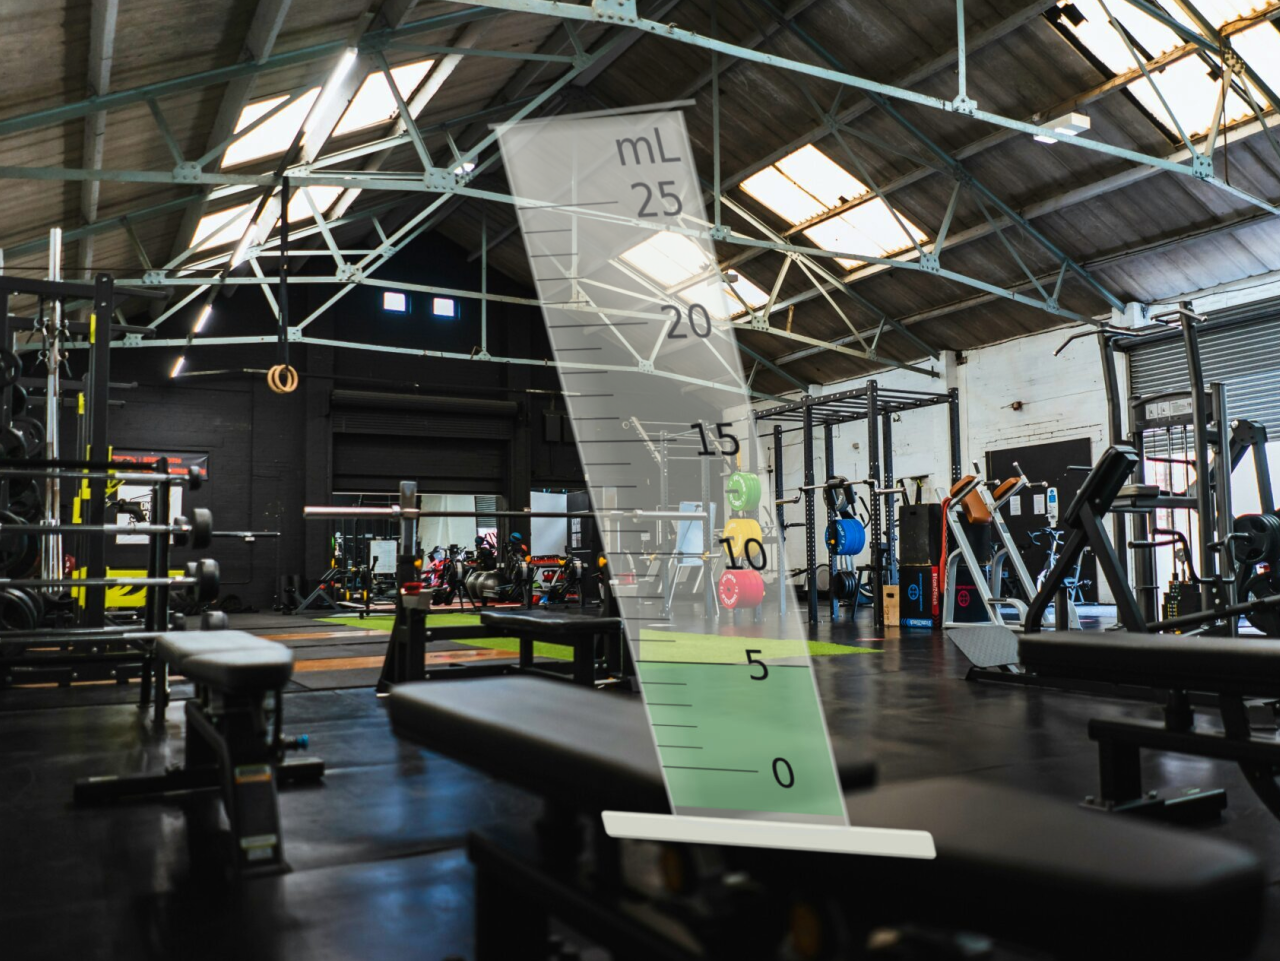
value=5 unit=mL
